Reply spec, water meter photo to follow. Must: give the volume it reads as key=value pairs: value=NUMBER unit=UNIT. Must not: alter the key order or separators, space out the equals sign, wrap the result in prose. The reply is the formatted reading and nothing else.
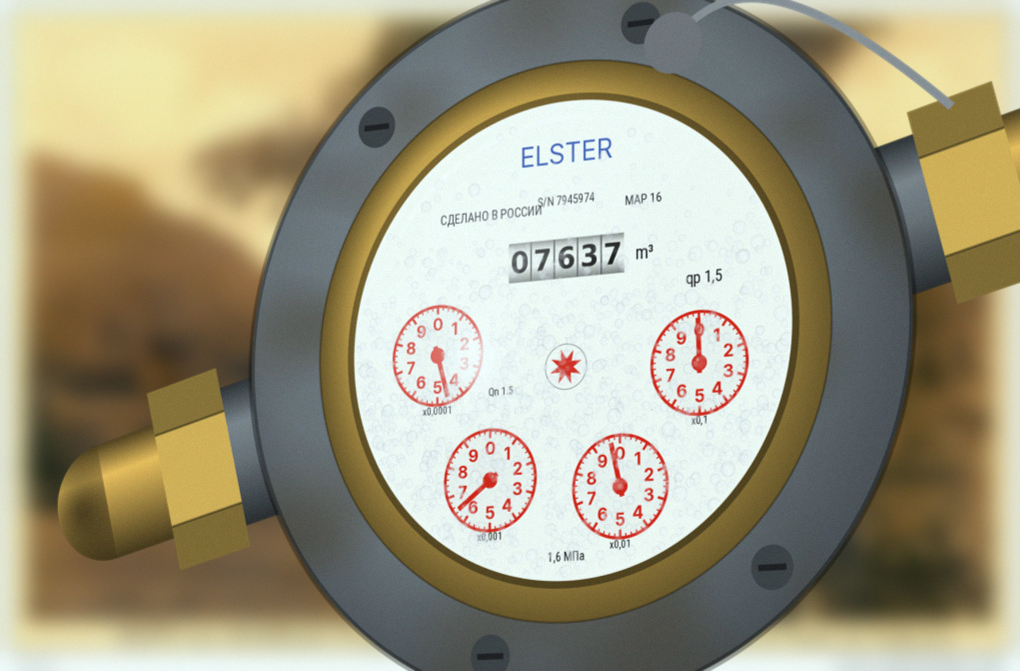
value=7636.9964 unit=m³
